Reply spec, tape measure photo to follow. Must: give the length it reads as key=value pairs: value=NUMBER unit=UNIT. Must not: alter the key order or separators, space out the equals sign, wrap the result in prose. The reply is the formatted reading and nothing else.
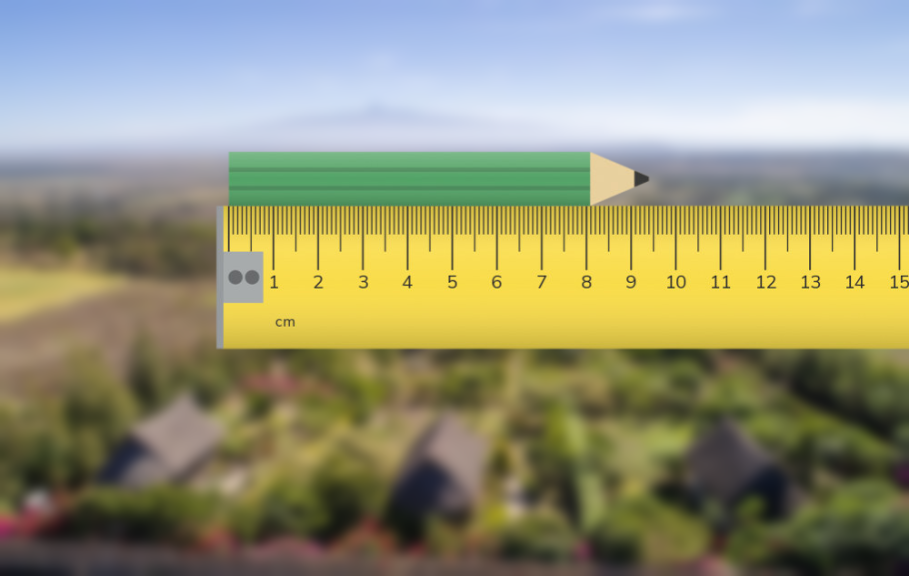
value=9.4 unit=cm
